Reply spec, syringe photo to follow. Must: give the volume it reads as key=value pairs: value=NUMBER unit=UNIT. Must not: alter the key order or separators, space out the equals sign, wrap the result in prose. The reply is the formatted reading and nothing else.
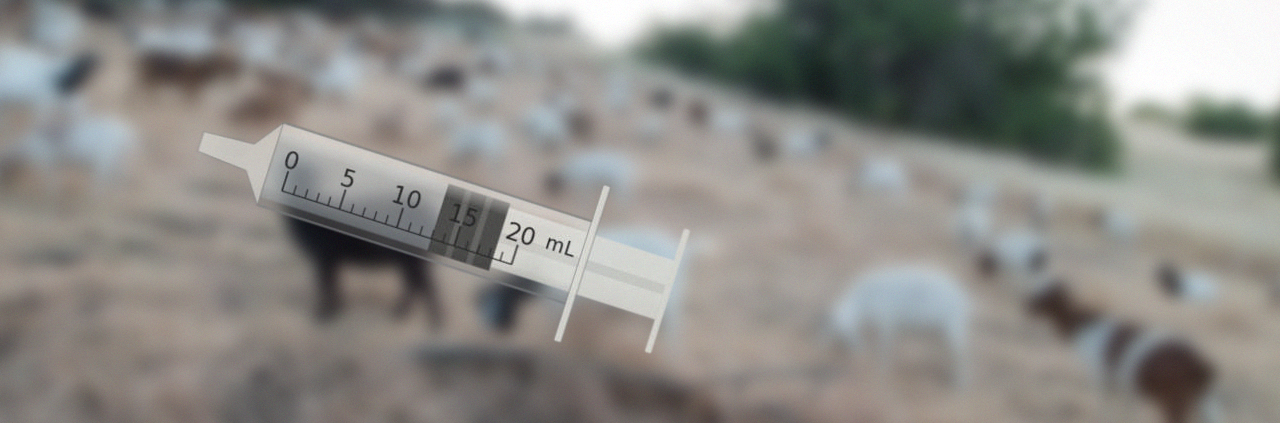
value=13 unit=mL
